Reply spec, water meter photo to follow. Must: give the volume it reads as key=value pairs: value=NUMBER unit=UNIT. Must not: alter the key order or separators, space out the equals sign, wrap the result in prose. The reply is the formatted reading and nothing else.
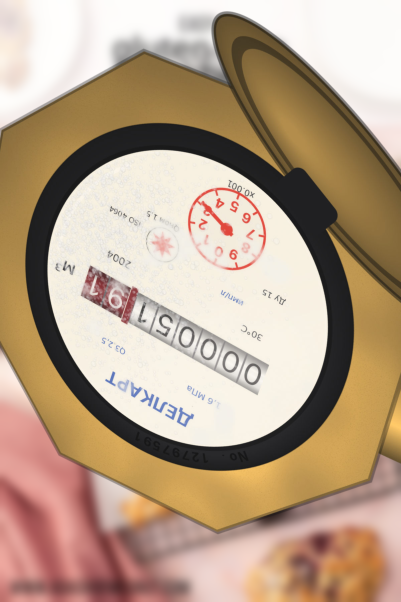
value=51.913 unit=m³
